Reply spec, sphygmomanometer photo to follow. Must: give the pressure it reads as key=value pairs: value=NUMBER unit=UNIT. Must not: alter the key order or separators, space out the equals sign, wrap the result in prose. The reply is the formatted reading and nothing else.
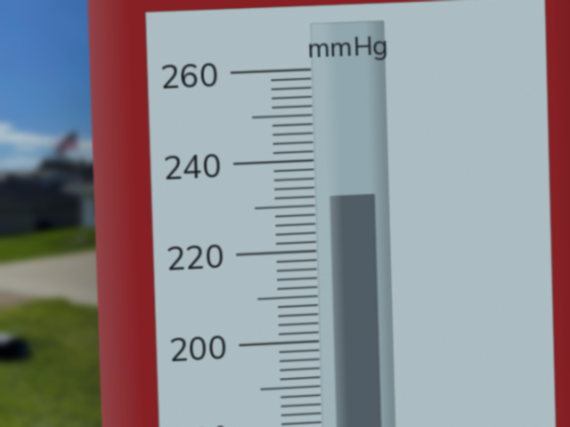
value=232 unit=mmHg
